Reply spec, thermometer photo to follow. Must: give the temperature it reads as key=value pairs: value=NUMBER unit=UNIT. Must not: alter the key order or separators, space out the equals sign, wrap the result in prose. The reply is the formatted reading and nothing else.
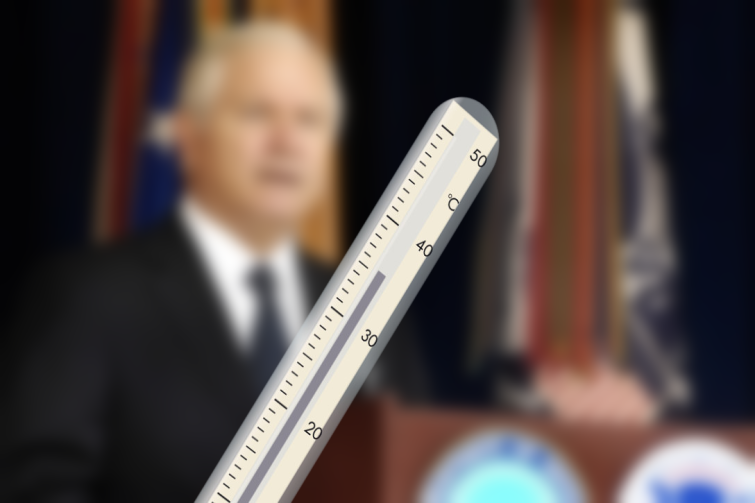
value=35.5 unit=°C
